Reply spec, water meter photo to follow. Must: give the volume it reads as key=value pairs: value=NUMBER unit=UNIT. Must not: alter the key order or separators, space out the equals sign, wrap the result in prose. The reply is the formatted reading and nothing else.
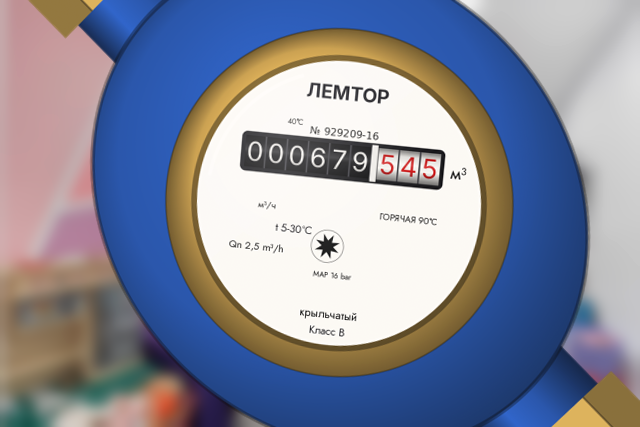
value=679.545 unit=m³
